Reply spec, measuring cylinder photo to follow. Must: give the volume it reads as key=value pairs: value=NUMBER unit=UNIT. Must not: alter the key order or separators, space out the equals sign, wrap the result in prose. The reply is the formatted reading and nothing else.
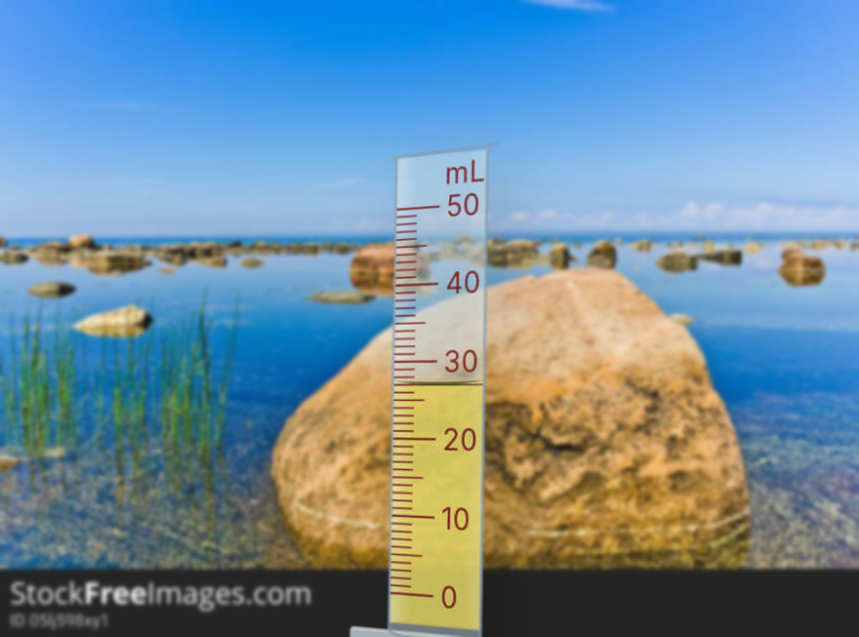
value=27 unit=mL
